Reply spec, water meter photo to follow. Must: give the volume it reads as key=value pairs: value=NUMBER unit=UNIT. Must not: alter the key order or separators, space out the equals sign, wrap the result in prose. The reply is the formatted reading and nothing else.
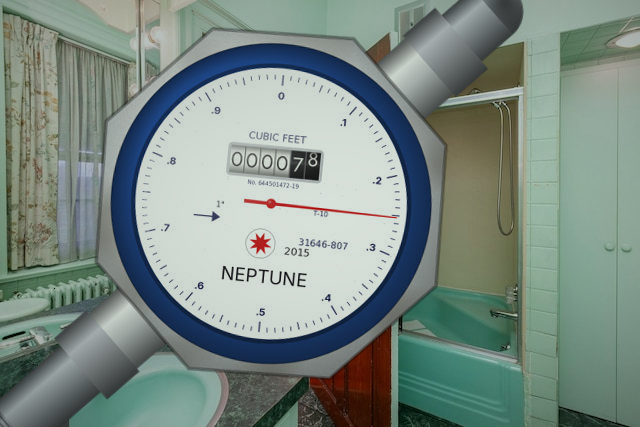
value=78.25 unit=ft³
